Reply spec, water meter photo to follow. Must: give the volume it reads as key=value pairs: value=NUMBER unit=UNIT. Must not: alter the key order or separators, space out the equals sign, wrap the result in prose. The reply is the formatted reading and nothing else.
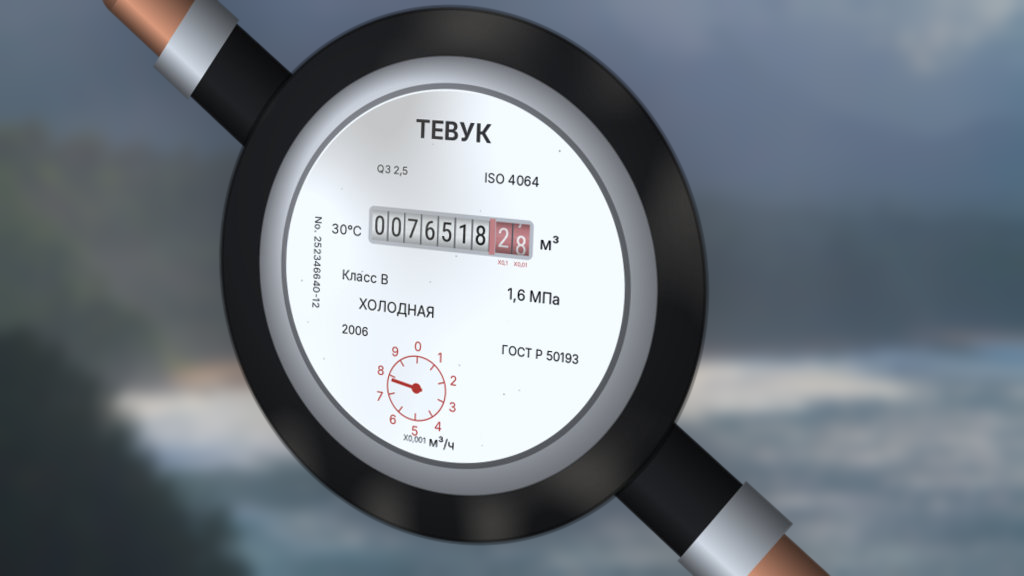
value=76518.277 unit=m³
